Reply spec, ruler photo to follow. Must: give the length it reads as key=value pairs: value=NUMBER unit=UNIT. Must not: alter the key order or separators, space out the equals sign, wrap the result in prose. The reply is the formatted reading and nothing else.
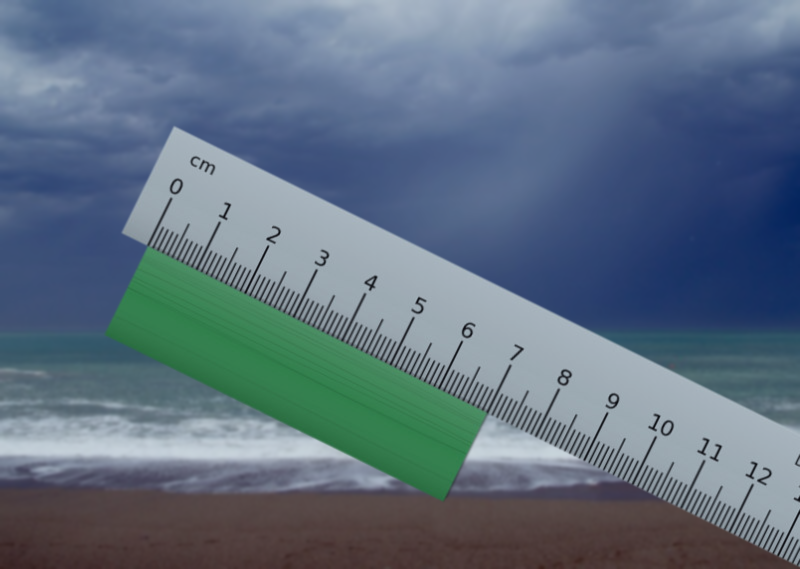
value=7 unit=cm
